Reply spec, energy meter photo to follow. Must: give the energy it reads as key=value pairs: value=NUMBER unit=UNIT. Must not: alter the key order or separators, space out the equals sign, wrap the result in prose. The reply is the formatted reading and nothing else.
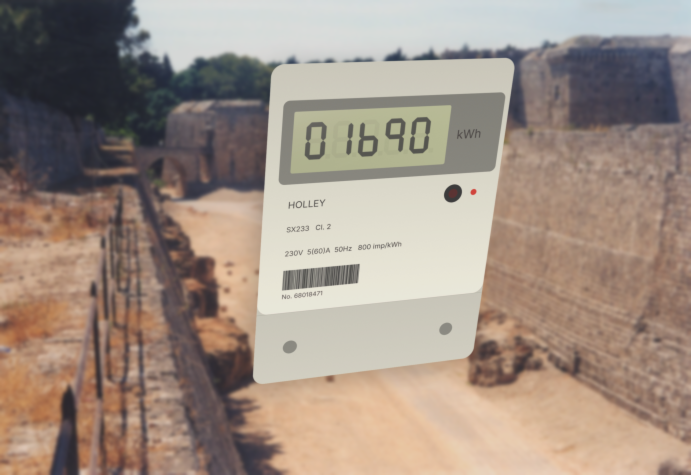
value=1690 unit=kWh
